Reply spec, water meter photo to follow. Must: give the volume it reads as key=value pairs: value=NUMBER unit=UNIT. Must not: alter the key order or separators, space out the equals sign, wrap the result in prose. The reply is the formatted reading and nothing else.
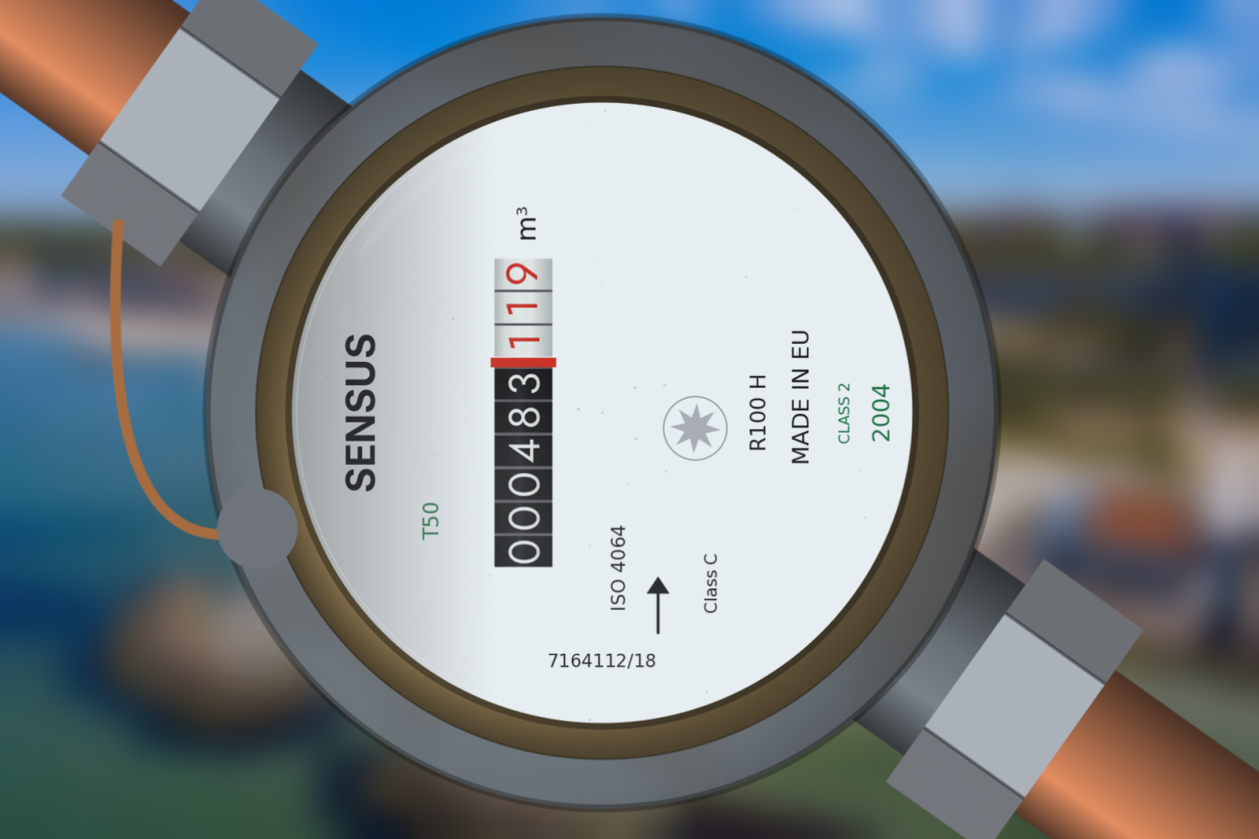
value=483.119 unit=m³
